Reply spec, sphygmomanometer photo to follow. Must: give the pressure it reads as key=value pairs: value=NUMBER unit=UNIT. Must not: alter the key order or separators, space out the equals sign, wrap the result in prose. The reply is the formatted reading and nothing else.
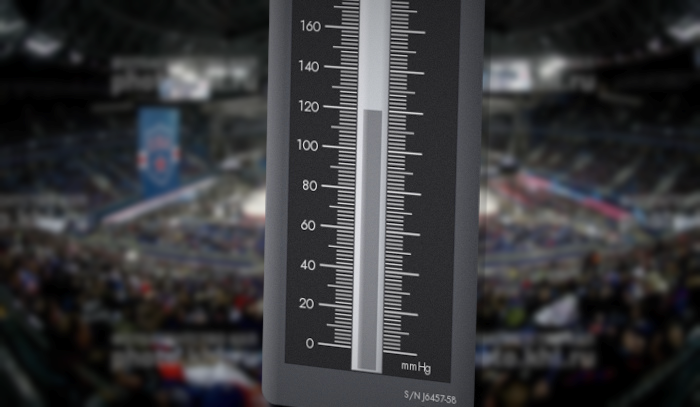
value=120 unit=mmHg
